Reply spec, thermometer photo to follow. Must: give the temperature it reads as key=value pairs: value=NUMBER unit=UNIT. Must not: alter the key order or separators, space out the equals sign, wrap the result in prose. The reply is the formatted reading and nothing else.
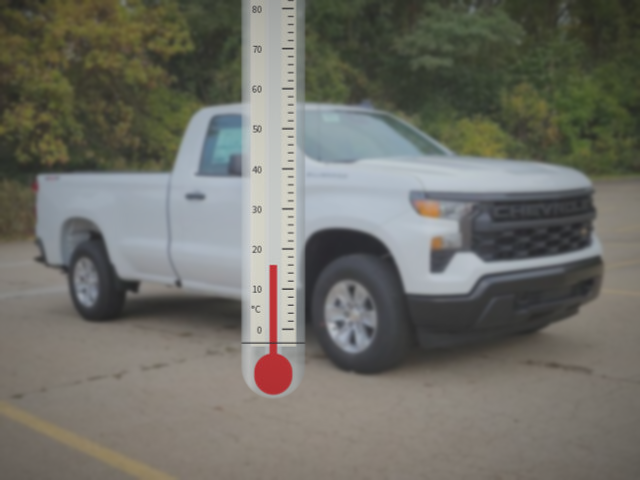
value=16 unit=°C
